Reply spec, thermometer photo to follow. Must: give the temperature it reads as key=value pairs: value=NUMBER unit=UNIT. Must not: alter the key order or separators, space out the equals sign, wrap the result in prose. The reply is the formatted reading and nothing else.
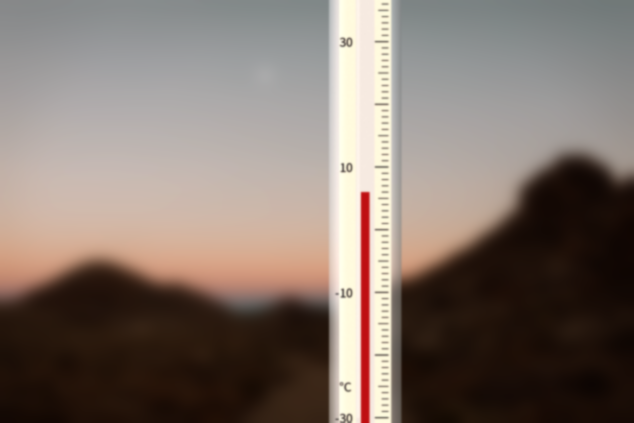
value=6 unit=°C
